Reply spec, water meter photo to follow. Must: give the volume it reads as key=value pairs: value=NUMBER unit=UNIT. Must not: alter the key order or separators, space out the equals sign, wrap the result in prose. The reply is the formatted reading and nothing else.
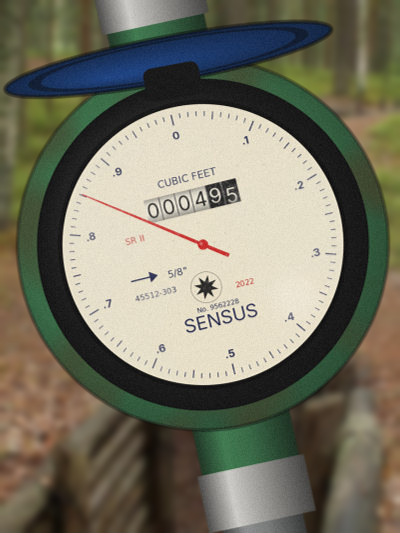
value=494.85 unit=ft³
